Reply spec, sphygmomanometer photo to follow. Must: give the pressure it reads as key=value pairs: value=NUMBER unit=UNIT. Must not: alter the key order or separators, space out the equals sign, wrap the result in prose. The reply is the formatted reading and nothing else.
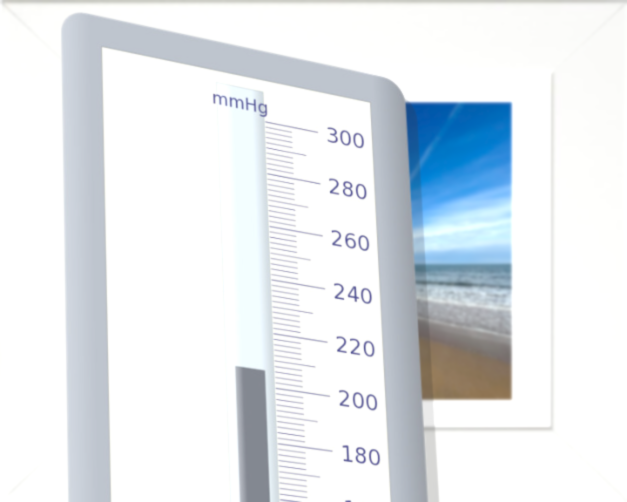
value=206 unit=mmHg
